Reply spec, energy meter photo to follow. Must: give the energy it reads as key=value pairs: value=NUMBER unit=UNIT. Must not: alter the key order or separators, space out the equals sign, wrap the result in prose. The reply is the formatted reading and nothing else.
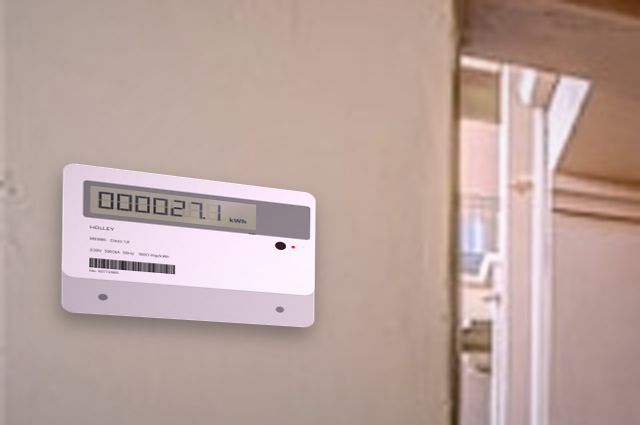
value=27.1 unit=kWh
